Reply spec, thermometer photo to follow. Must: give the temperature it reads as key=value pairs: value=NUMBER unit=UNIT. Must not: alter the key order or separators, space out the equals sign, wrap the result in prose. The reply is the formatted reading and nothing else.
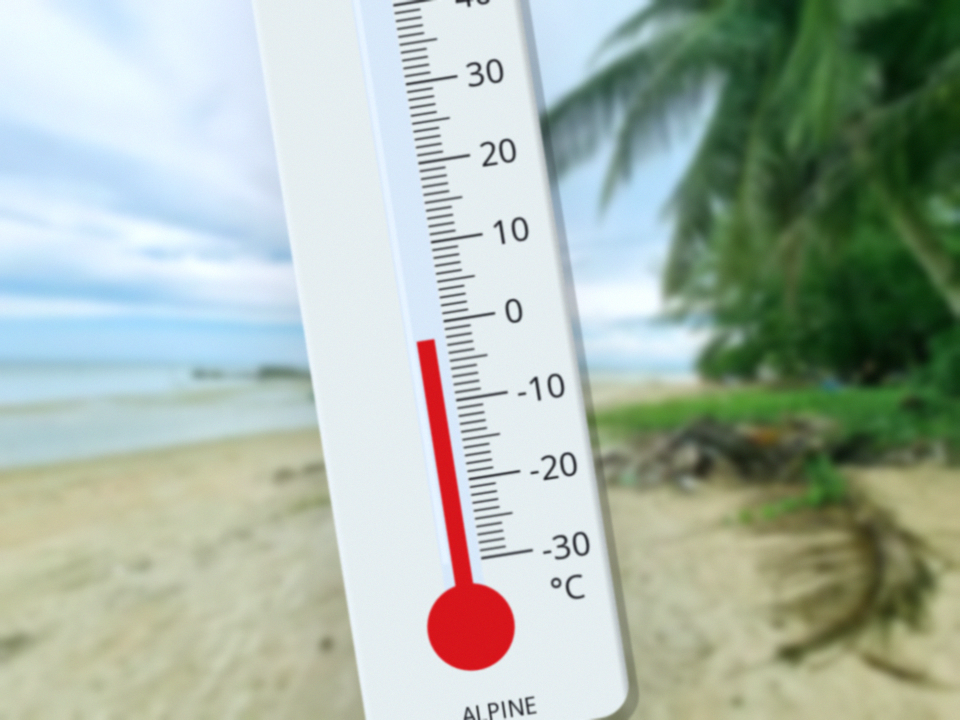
value=-2 unit=°C
